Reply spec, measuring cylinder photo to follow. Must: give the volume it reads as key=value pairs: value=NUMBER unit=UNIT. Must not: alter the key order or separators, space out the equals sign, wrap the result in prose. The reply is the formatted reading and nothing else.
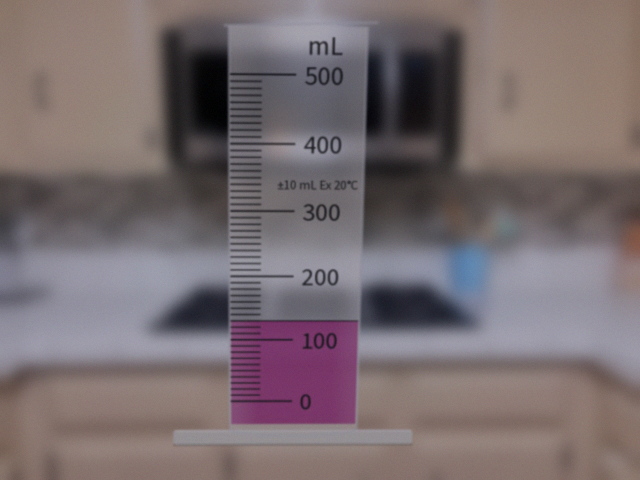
value=130 unit=mL
